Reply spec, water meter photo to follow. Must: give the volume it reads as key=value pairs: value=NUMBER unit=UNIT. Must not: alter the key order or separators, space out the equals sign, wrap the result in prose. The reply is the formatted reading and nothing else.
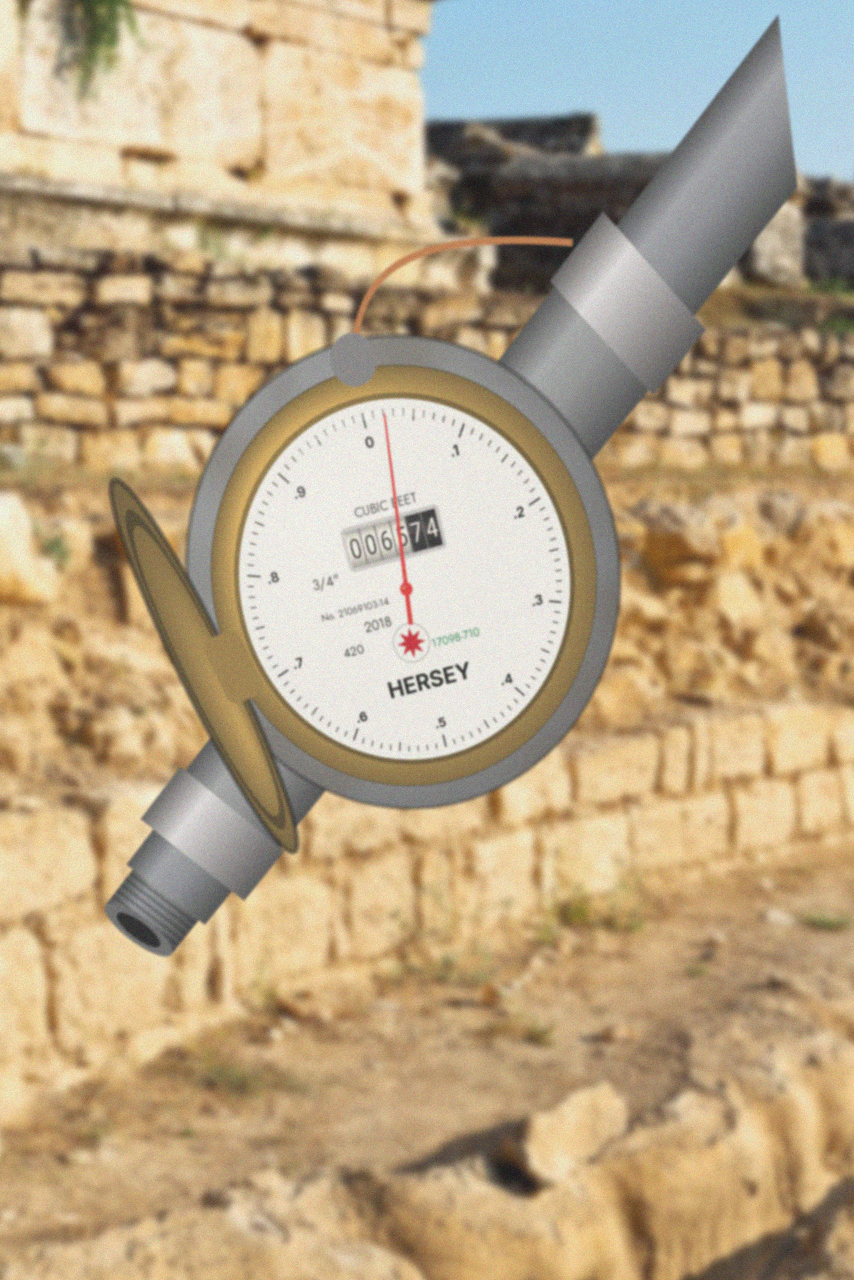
value=6574.02 unit=ft³
